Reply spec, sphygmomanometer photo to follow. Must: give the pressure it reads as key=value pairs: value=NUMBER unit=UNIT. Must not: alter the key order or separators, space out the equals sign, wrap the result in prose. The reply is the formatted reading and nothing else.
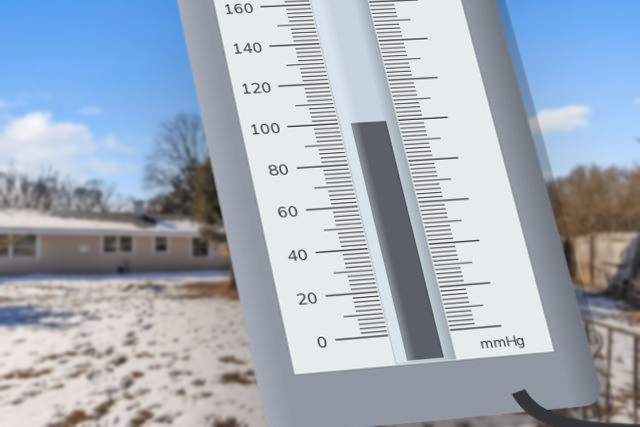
value=100 unit=mmHg
